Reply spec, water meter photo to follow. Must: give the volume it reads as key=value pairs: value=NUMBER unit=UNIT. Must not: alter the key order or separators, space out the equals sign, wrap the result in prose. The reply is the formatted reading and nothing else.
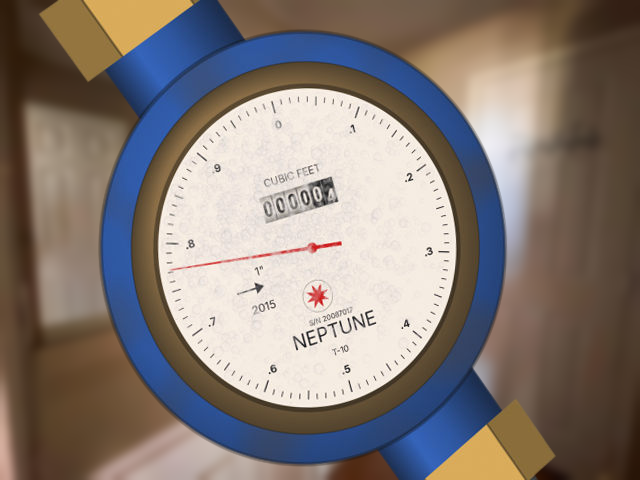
value=3.77 unit=ft³
